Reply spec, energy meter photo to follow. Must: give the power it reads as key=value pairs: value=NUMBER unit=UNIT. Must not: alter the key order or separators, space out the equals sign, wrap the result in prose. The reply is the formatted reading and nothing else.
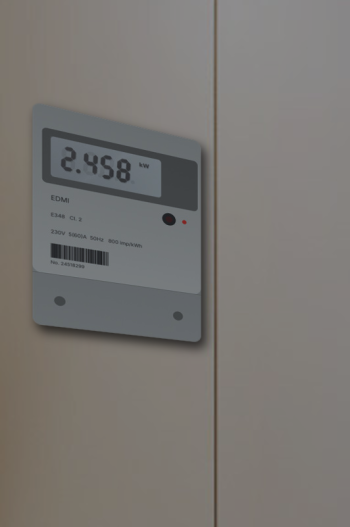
value=2.458 unit=kW
